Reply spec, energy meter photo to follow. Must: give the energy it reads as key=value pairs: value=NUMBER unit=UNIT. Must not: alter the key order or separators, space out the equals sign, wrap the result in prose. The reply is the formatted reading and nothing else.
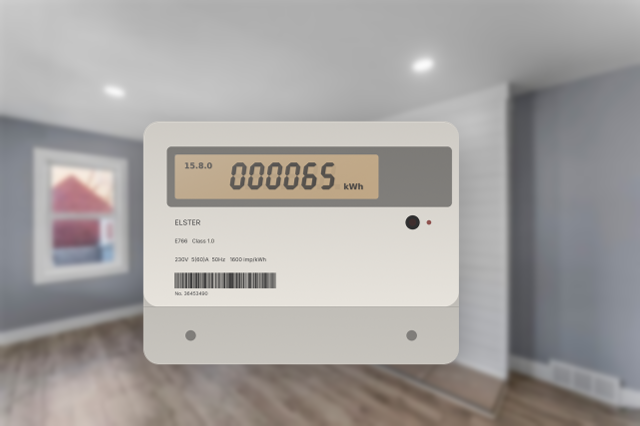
value=65 unit=kWh
